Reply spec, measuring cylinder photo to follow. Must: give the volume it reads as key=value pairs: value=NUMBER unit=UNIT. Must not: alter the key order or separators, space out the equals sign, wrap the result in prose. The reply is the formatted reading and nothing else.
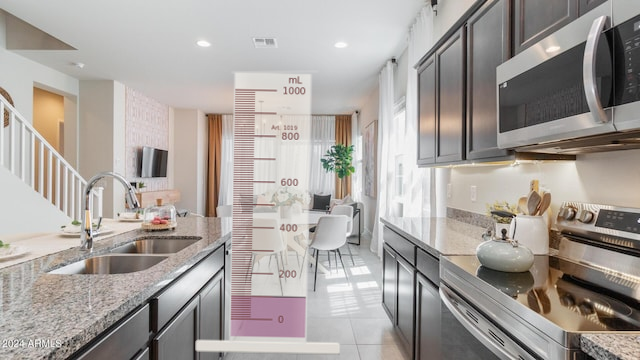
value=100 unit=mL
